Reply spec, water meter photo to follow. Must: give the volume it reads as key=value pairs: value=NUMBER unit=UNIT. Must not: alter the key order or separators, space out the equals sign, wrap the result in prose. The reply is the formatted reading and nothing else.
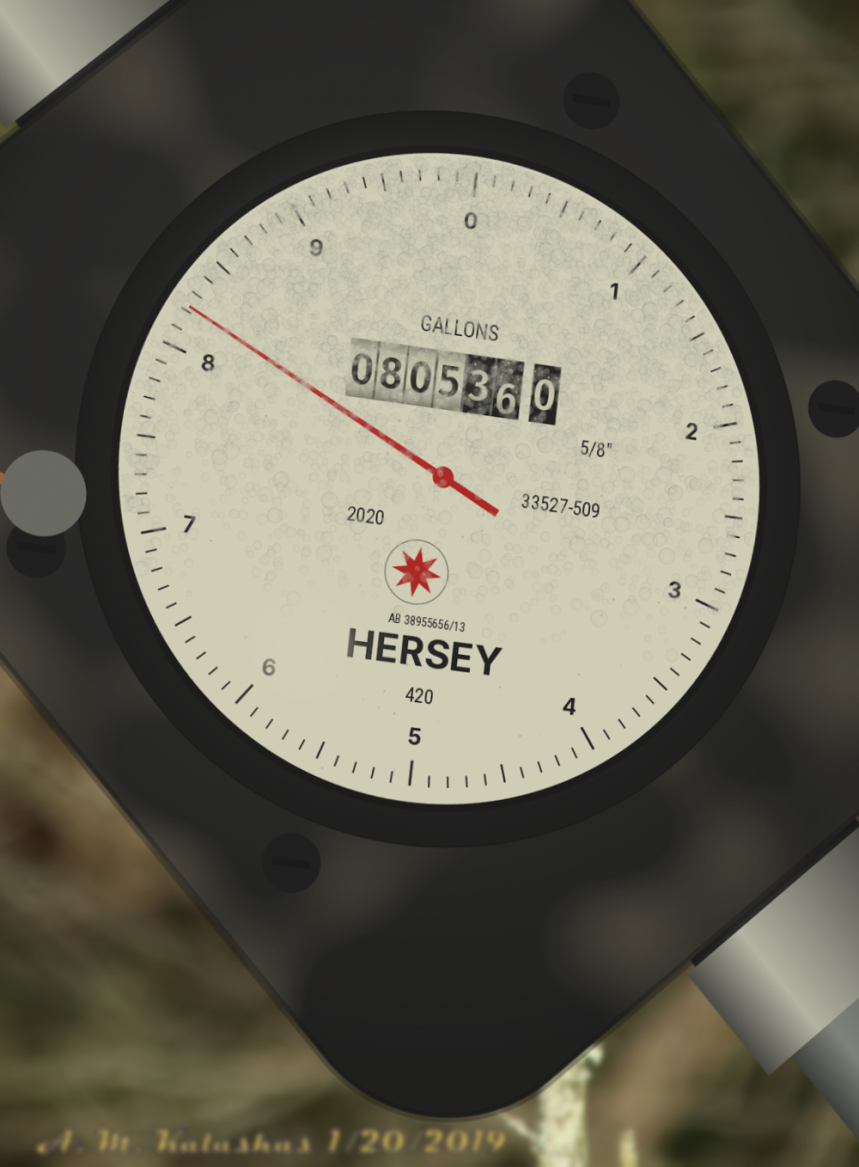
value=805358.2 unit=gal
